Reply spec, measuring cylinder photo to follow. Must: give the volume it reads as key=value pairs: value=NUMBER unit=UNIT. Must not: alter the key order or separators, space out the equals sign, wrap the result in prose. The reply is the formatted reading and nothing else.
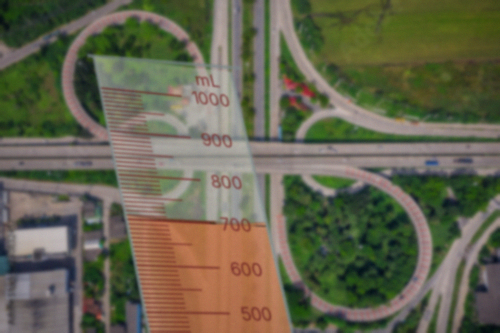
value=700 unit=mL
